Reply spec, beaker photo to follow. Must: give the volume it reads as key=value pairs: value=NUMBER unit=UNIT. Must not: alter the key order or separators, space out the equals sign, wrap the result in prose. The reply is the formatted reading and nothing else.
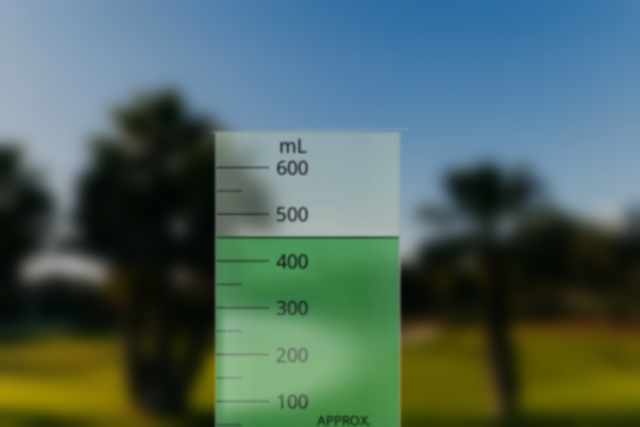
value=450 unit=mL
